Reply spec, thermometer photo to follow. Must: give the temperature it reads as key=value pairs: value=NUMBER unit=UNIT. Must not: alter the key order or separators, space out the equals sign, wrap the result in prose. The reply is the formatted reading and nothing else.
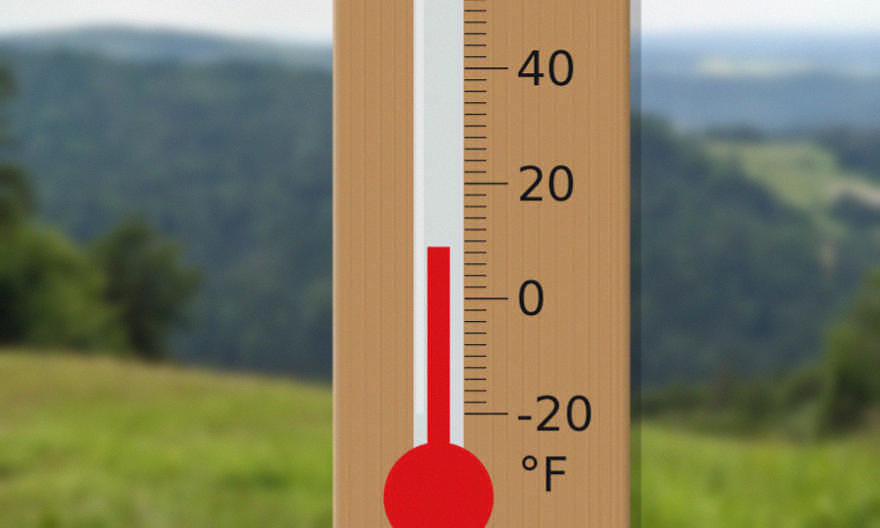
value=9 unit=°F
